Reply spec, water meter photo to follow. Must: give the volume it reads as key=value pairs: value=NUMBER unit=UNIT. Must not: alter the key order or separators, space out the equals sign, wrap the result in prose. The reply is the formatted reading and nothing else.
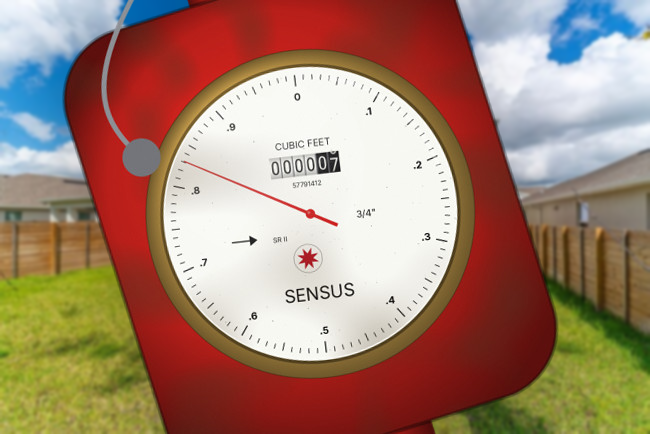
value=6.83 unit=ft³
